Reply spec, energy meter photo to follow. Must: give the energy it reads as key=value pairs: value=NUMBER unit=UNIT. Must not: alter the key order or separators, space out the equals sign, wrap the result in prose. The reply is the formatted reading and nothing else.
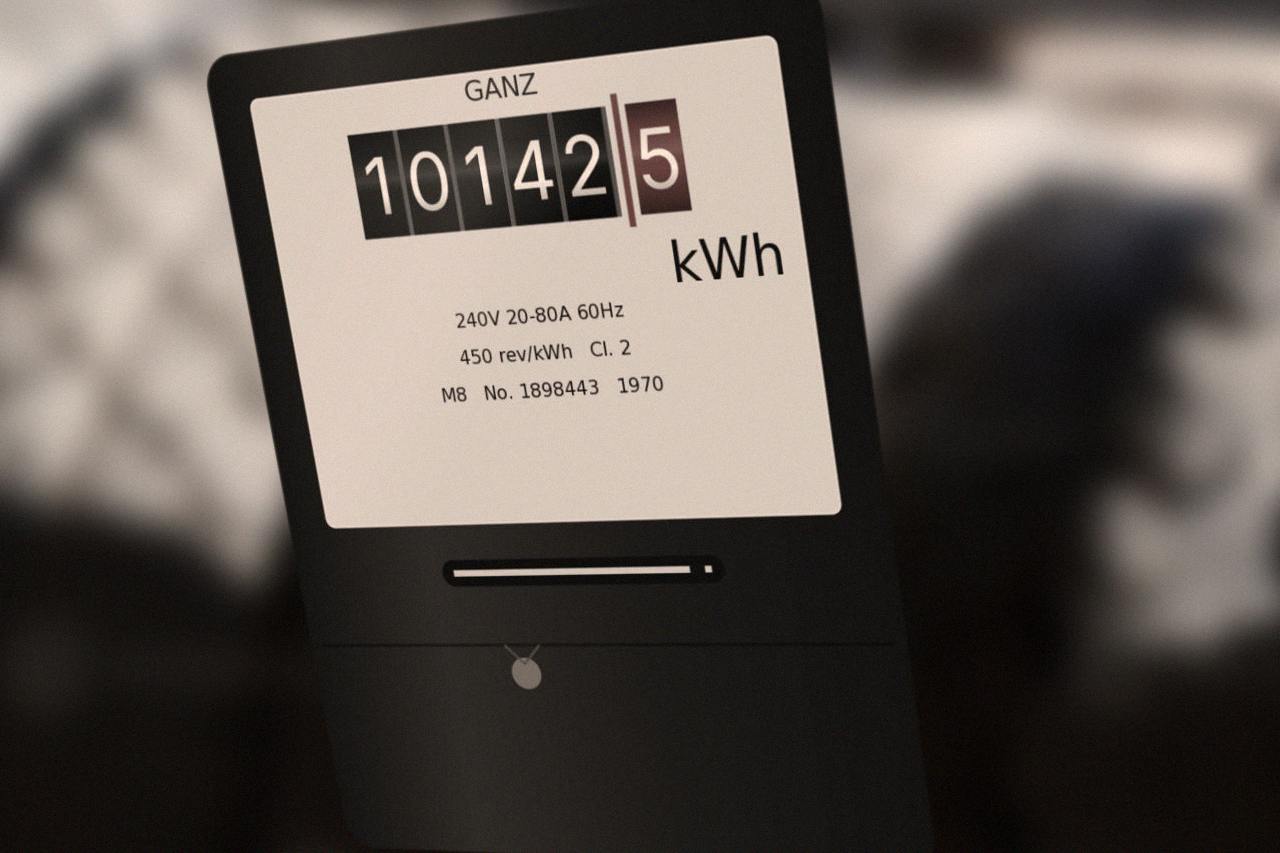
value=10142.5 unit=kWh
